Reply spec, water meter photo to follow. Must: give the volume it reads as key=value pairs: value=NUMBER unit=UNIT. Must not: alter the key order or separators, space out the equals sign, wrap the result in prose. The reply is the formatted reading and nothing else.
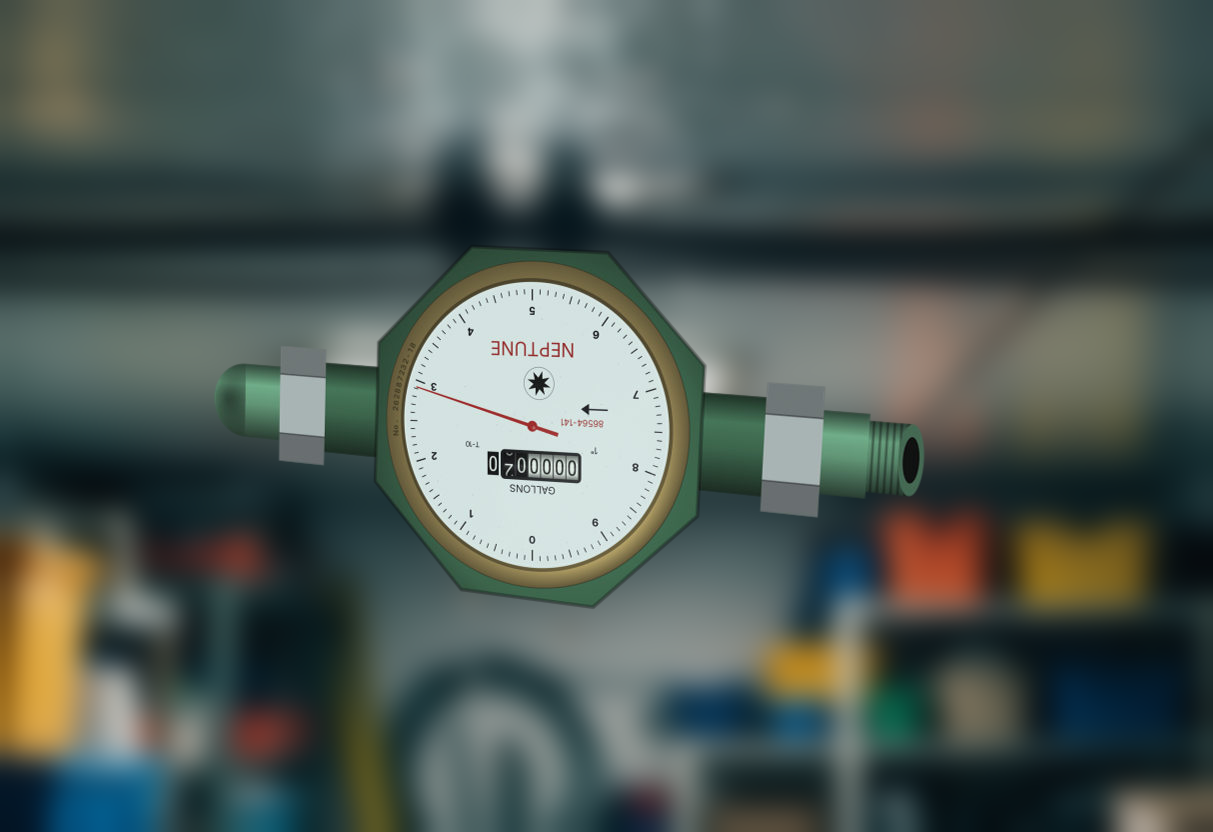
value=22.9 unit=gal
